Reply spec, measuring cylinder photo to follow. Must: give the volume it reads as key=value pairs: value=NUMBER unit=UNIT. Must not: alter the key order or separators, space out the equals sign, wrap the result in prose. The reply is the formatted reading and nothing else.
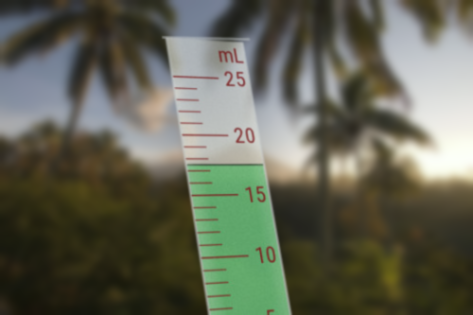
value=17.5 unit=mL
